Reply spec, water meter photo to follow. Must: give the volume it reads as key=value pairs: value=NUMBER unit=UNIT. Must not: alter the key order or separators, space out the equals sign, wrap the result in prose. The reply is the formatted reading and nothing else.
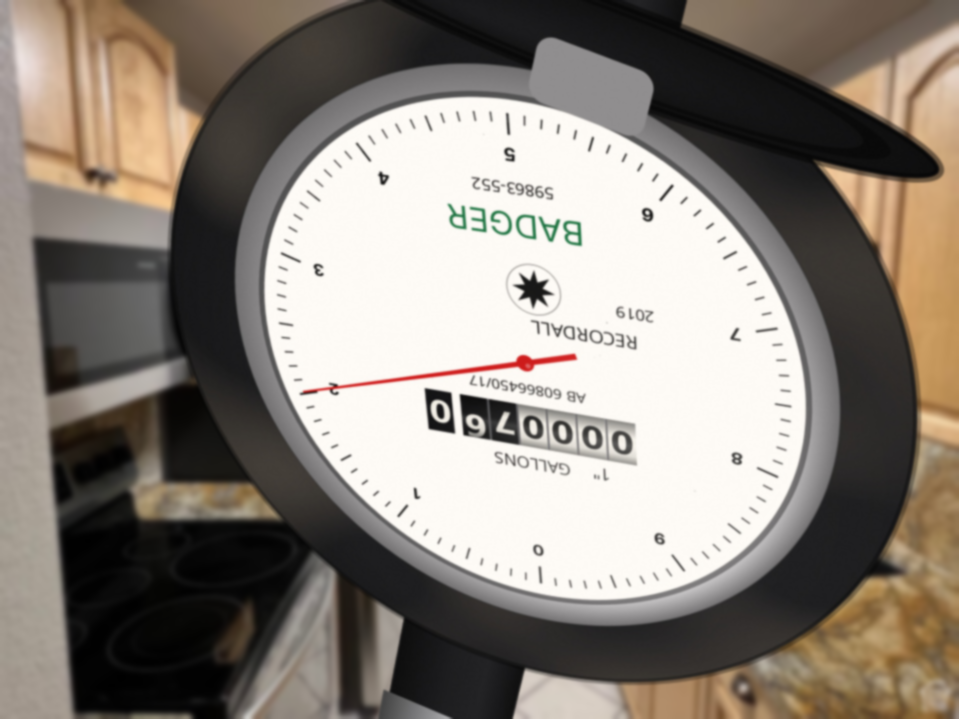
value=762.0 unit=gal
